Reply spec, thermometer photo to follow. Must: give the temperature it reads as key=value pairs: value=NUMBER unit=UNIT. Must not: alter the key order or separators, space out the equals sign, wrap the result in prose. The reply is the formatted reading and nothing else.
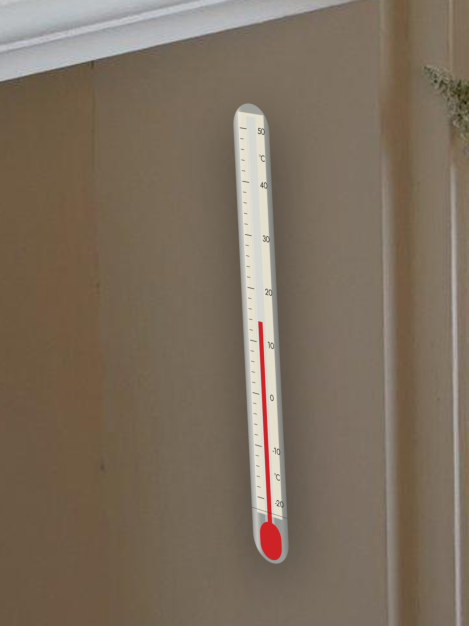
value=14 unit=°C
